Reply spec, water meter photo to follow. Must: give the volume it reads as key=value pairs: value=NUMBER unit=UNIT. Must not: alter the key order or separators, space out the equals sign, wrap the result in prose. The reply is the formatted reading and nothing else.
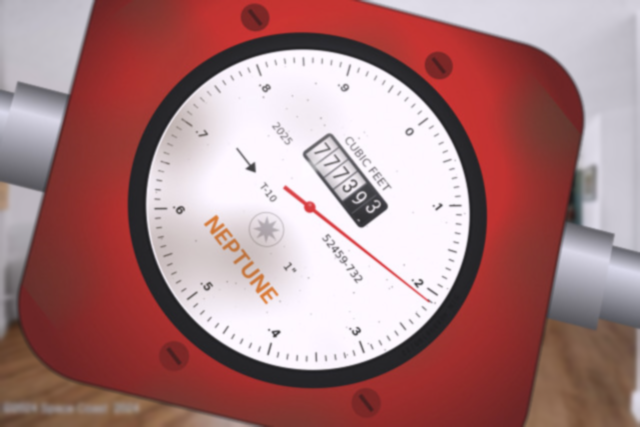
value=777393.21 unit=ft³
